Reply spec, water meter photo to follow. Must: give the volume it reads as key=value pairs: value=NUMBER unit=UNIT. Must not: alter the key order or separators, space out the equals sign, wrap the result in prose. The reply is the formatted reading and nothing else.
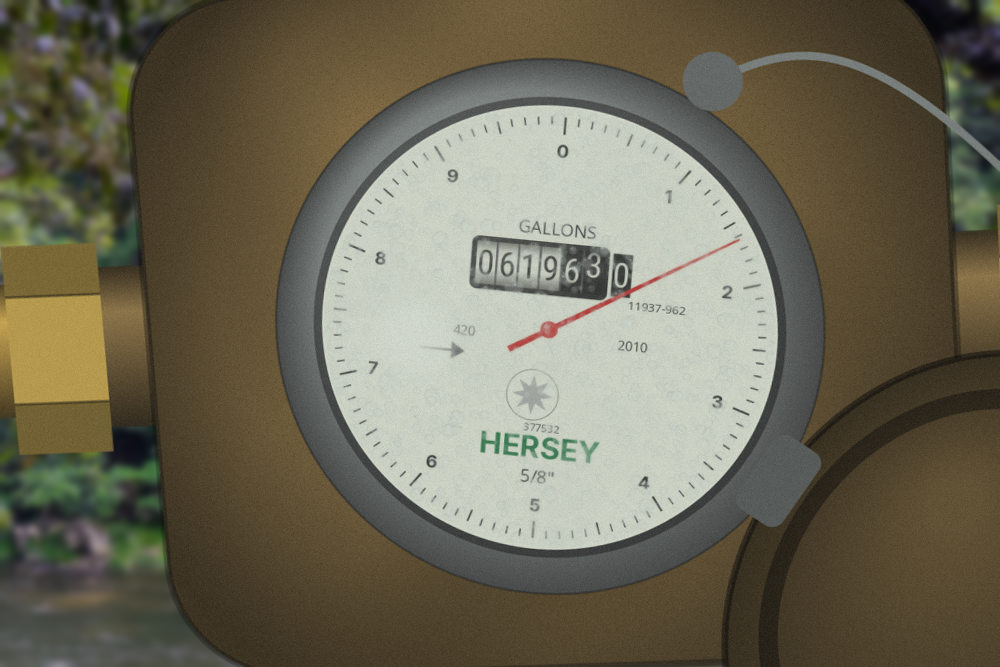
value=619631.6 unit=gal
